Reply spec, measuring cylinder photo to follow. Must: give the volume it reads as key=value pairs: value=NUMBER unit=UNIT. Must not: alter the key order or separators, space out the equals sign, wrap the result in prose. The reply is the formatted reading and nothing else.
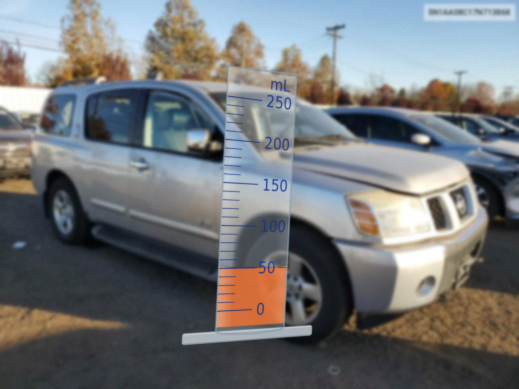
value=50 unit=mL
